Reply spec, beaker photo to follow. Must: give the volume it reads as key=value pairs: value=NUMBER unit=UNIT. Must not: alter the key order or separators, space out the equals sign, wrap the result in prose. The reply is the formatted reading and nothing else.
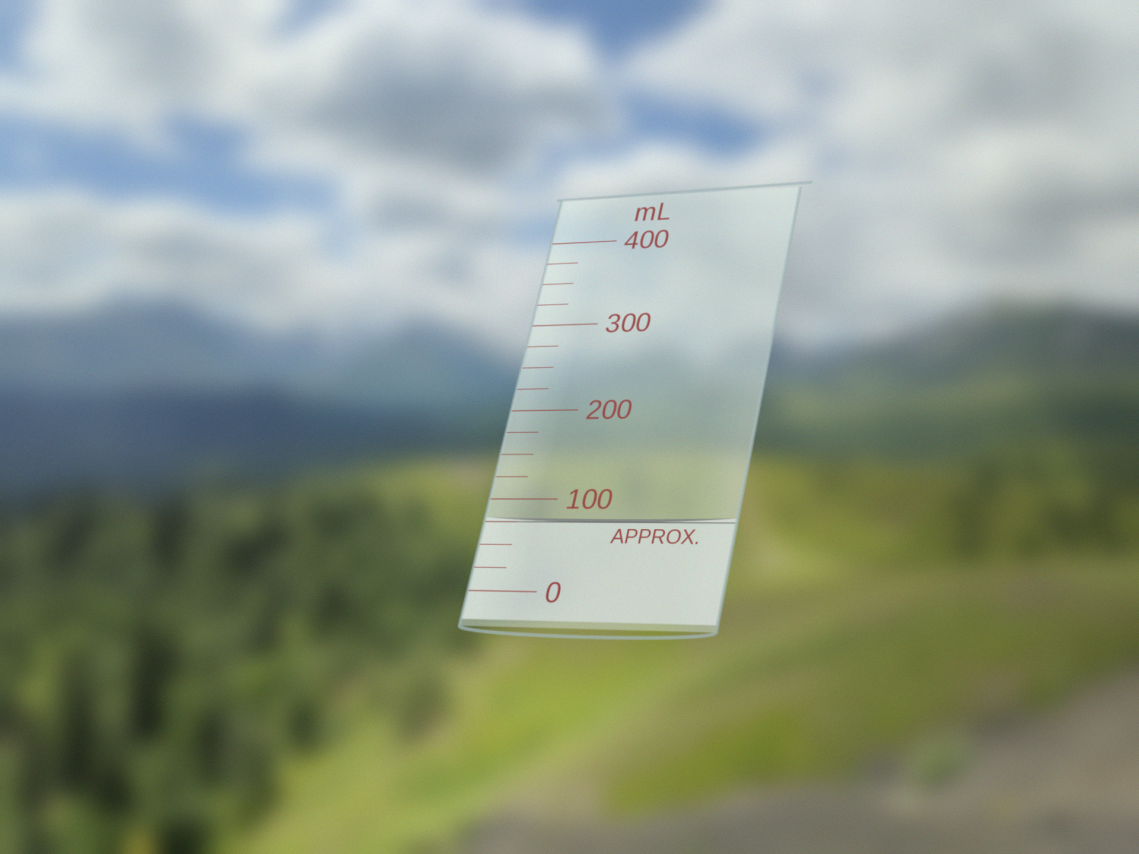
value=75 unit=mL
